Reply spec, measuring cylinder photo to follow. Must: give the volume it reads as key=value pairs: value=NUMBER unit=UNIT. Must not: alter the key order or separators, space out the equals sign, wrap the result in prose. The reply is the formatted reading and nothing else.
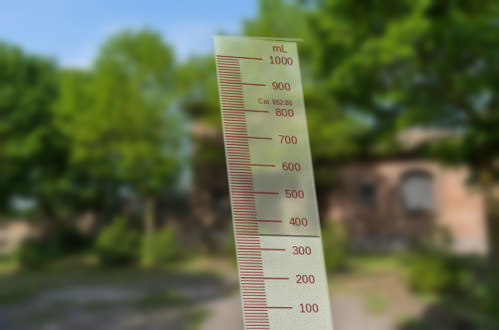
value=350 unit=mL
